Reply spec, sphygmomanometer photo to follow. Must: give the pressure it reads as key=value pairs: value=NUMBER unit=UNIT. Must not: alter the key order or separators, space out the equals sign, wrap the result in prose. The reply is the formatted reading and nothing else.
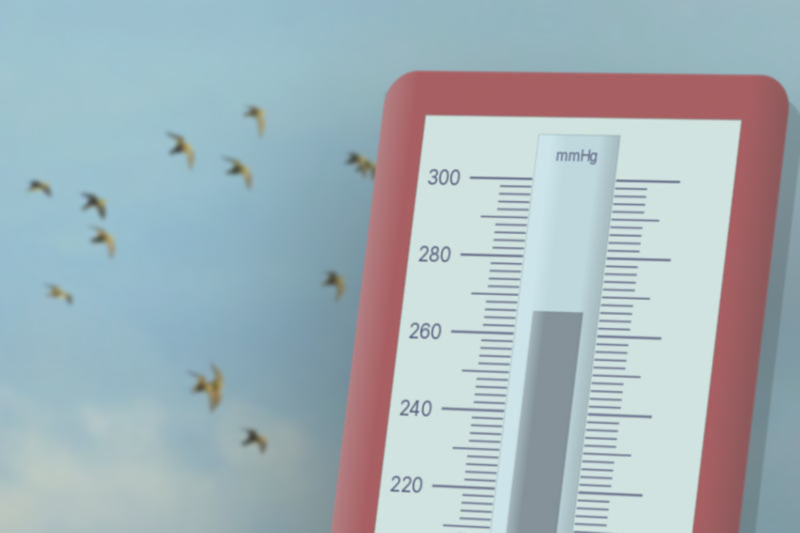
value=266 unit=mmHg
